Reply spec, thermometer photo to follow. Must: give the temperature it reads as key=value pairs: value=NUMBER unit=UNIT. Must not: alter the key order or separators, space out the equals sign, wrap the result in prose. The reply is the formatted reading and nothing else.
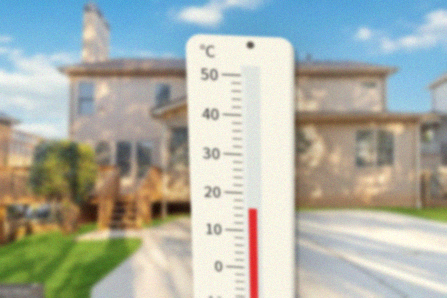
value=16 unit=°C
